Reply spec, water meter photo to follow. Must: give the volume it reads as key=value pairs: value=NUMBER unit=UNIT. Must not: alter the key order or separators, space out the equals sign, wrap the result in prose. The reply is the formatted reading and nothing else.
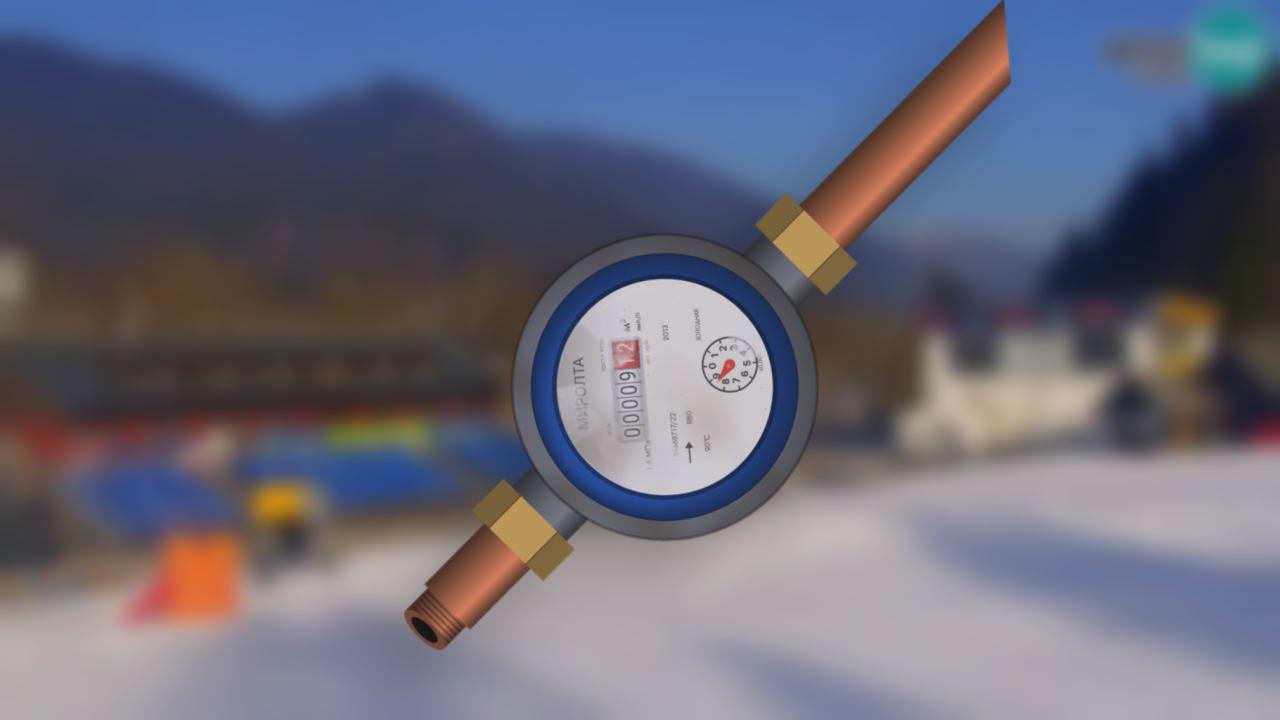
value=9.128 unit=m³
